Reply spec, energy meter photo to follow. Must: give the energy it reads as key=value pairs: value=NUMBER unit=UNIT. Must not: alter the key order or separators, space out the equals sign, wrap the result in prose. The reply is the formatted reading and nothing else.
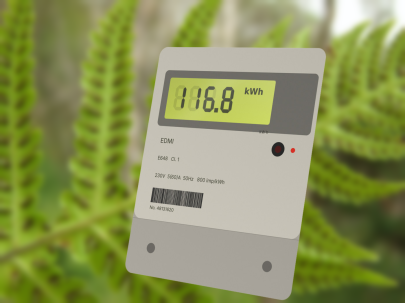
value=116.8 unit=kWh
